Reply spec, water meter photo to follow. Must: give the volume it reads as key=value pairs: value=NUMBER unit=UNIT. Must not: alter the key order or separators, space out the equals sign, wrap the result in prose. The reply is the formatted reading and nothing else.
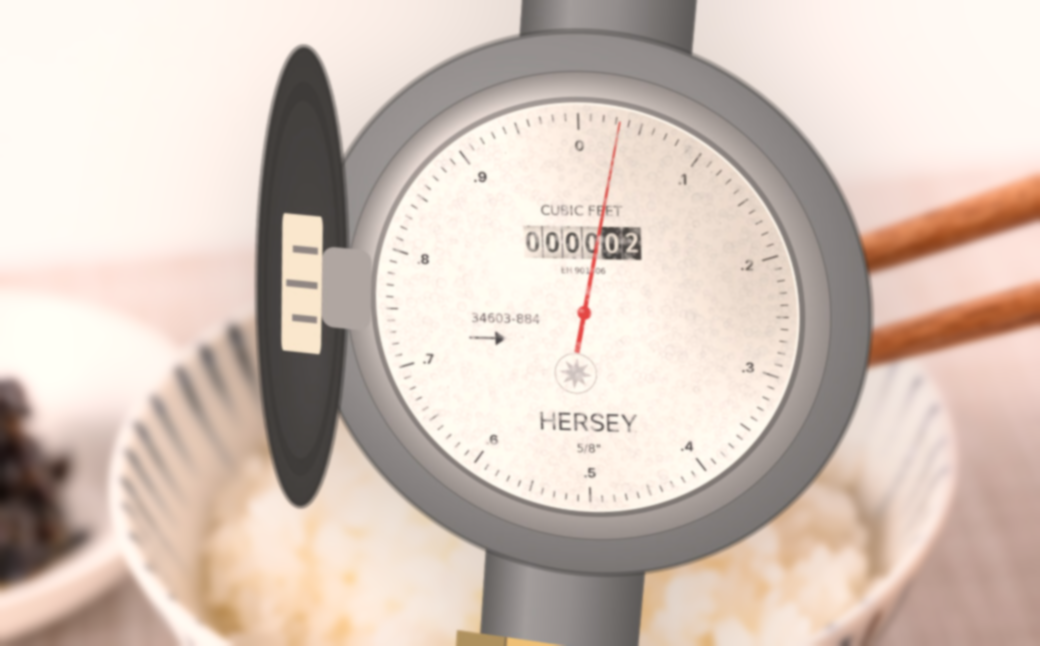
value=2.03 unit=ft³
